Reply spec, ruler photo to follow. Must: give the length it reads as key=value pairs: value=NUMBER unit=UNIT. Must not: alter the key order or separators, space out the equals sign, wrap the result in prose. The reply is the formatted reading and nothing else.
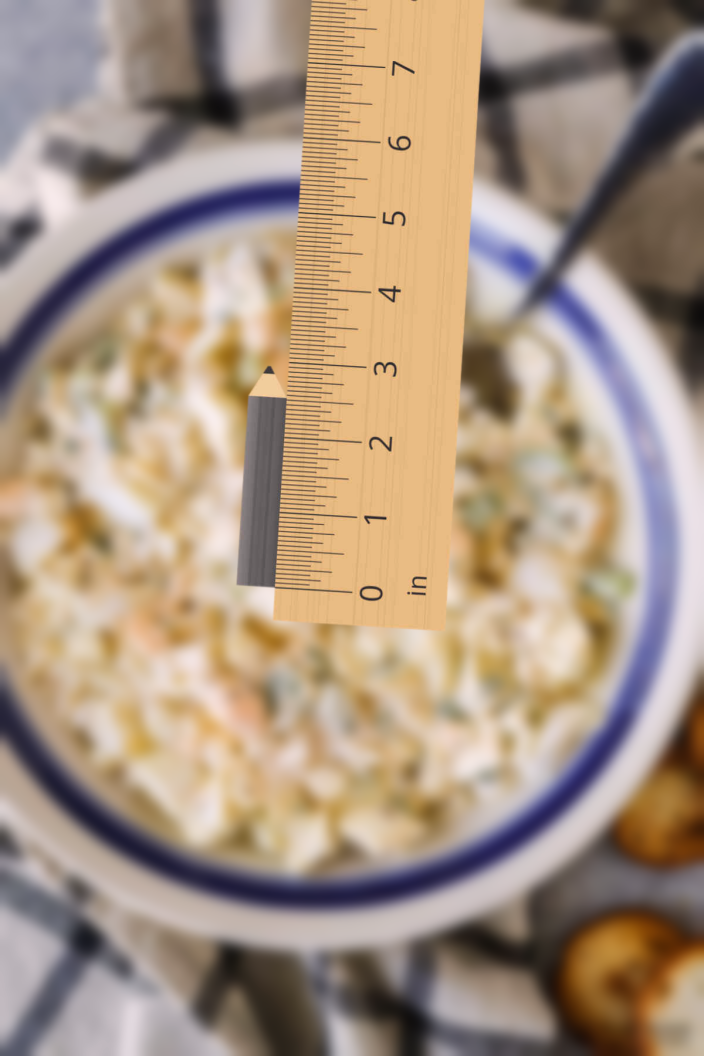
value=2.9375 unit=in
